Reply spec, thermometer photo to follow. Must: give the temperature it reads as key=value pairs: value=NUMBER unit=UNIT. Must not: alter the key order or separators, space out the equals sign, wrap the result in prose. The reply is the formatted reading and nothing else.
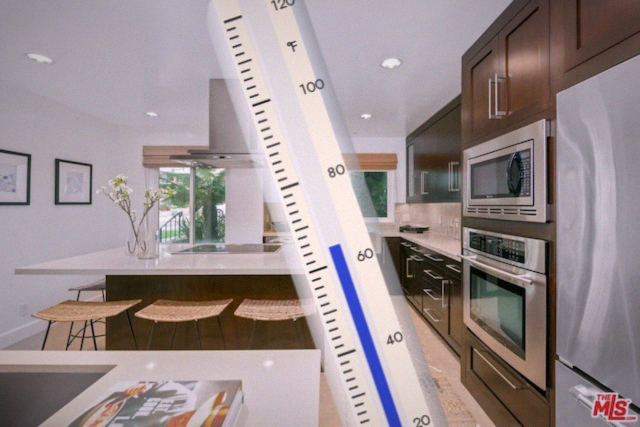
value=64 unit=°F
